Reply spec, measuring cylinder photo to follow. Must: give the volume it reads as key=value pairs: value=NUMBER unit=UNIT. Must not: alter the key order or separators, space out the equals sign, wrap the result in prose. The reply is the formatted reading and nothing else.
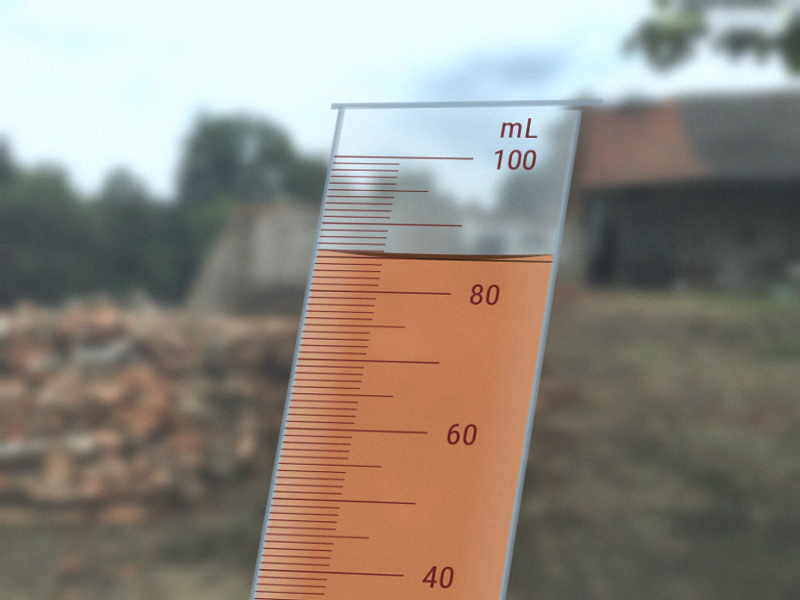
value=85 unit=mL
